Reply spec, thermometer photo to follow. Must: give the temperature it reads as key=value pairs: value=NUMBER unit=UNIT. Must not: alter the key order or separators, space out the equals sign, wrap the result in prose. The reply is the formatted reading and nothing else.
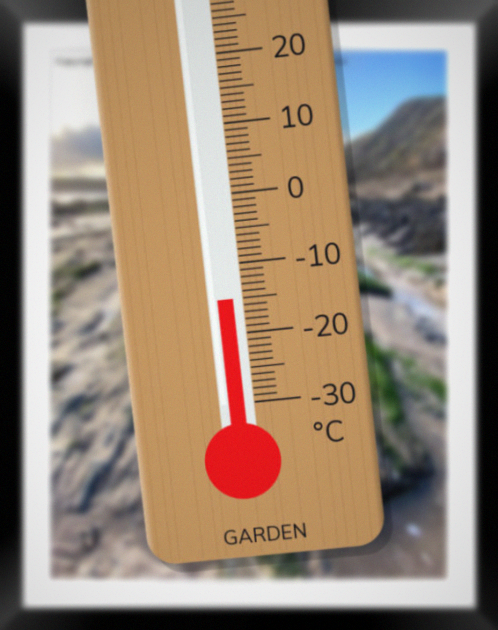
value=-15 unit=°C
